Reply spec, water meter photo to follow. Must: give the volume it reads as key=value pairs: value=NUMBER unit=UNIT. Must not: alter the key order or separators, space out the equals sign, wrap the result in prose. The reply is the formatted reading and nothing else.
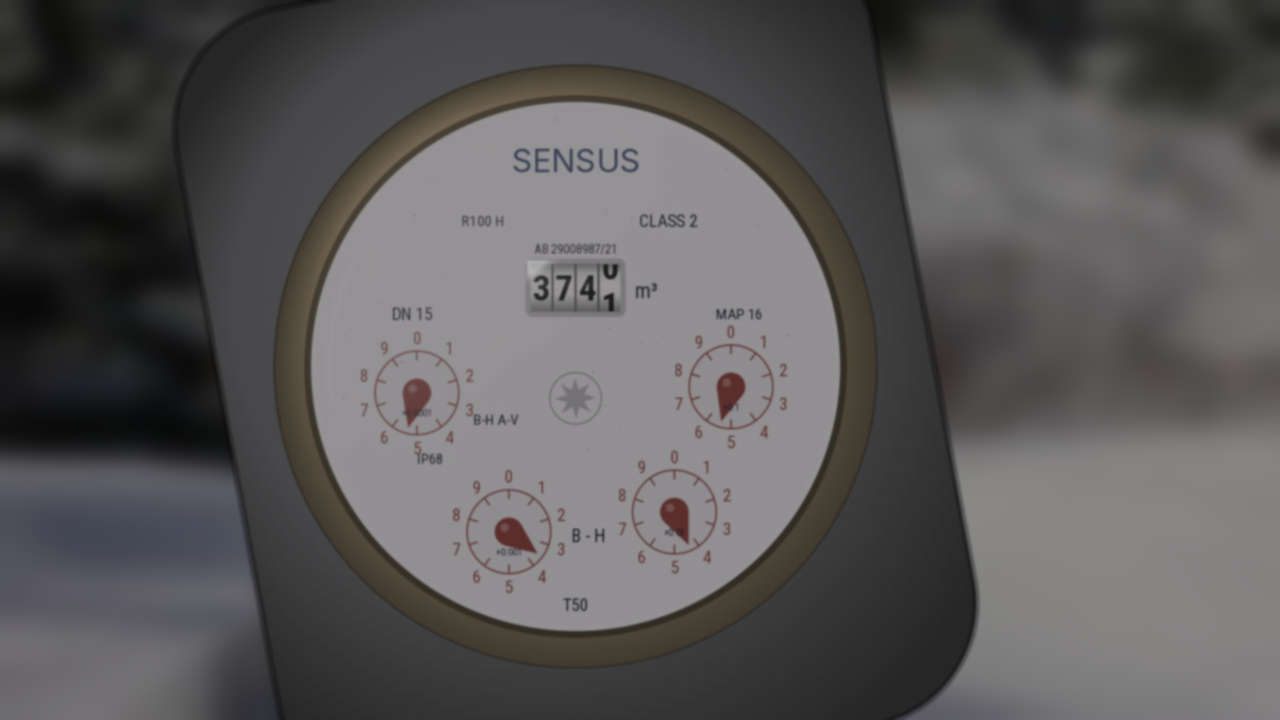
value=3740.5435 unit=m³
